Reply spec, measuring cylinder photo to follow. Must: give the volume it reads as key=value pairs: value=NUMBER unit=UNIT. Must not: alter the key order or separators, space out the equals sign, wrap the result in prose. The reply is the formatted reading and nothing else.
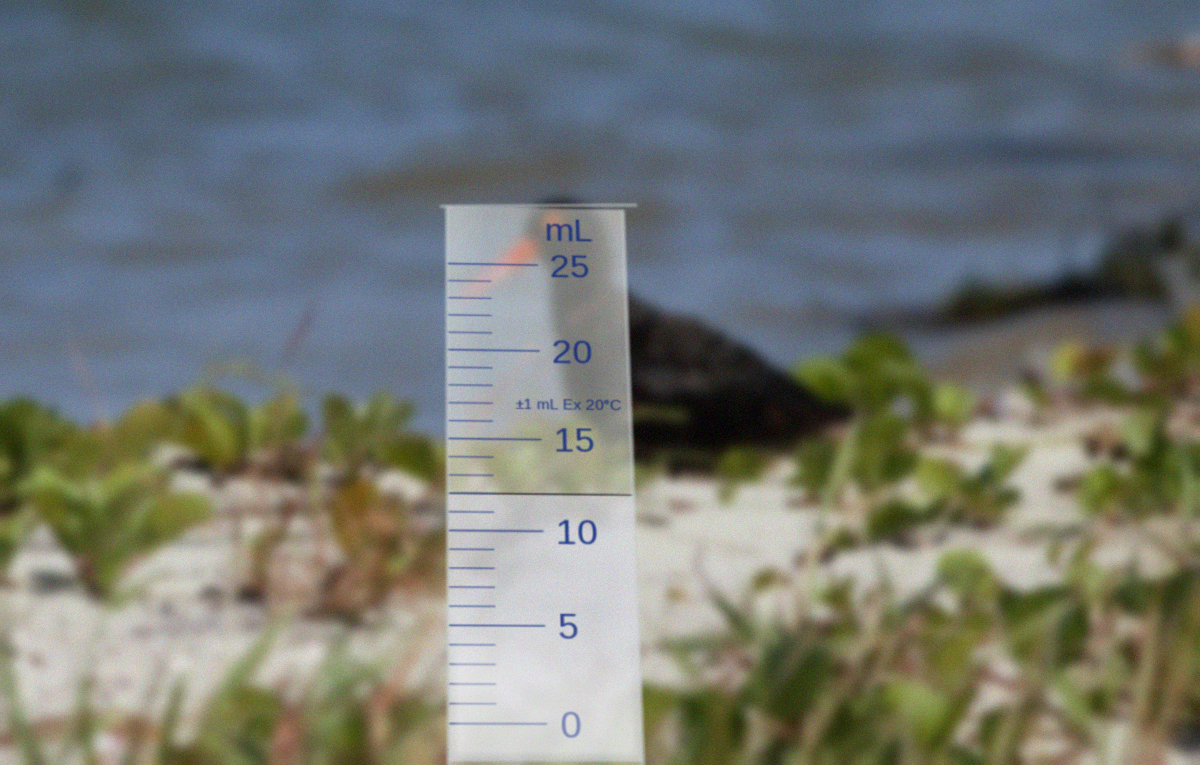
value=12 unit=mL
